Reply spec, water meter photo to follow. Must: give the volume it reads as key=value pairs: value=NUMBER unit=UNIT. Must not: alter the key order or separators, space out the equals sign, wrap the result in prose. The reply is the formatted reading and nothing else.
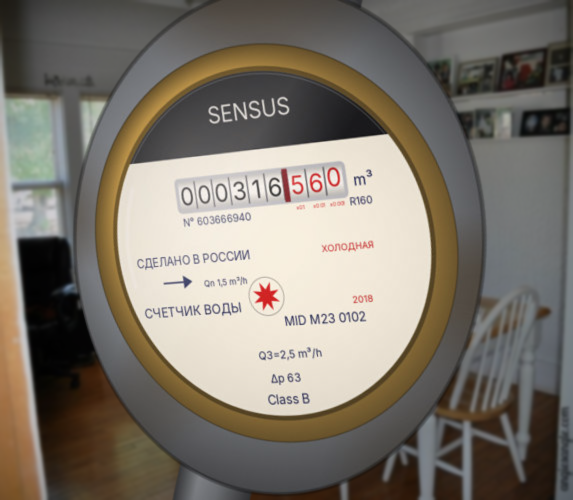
value=316.560 unit=m³
